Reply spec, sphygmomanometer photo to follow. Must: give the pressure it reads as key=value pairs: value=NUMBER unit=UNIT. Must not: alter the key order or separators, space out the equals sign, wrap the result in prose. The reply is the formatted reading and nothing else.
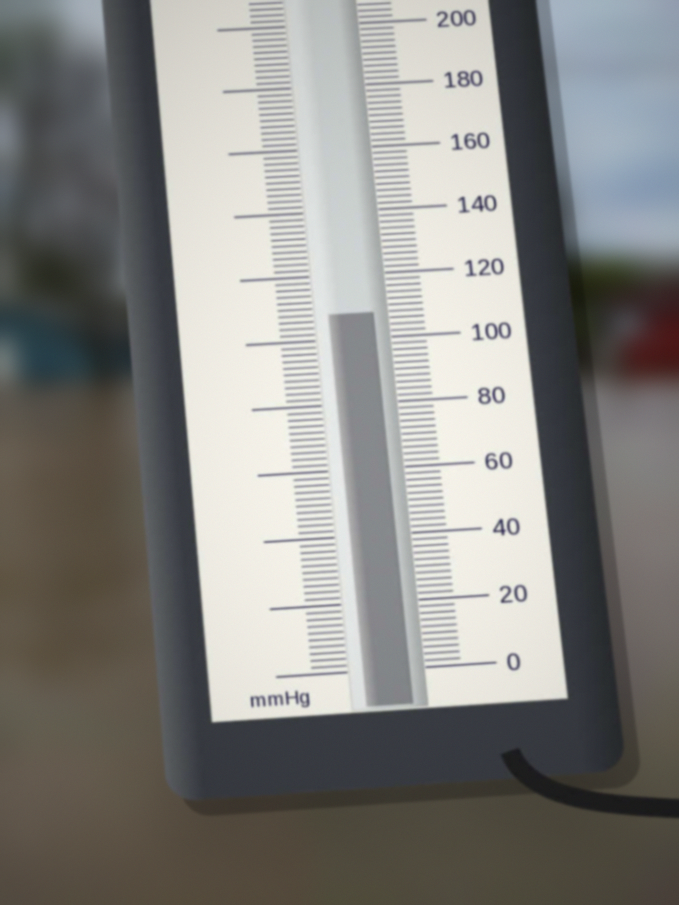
value=108 unit=mmHg
